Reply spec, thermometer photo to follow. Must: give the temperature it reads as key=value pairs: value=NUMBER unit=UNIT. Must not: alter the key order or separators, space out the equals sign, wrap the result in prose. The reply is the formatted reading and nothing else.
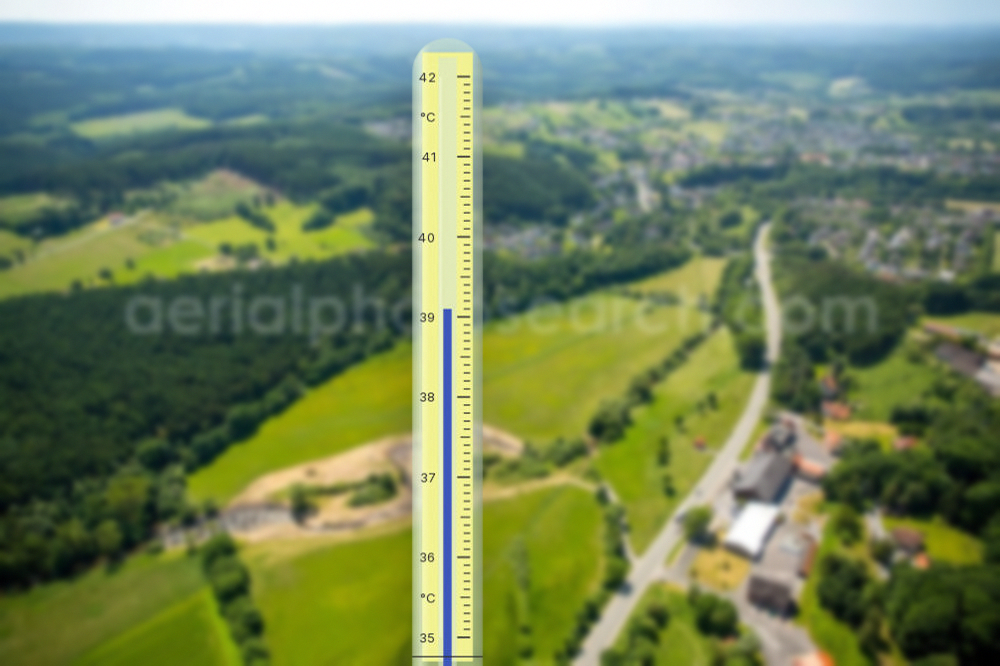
value=39.1 unit=°C
